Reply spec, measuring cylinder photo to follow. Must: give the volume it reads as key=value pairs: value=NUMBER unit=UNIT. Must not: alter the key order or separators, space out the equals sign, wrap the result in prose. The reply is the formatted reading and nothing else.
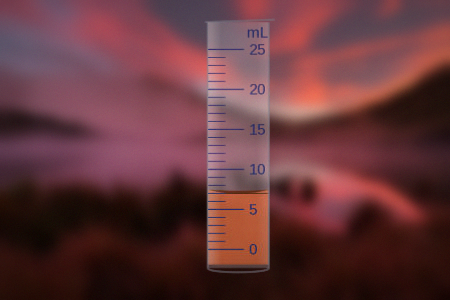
value=7 unit=mL
